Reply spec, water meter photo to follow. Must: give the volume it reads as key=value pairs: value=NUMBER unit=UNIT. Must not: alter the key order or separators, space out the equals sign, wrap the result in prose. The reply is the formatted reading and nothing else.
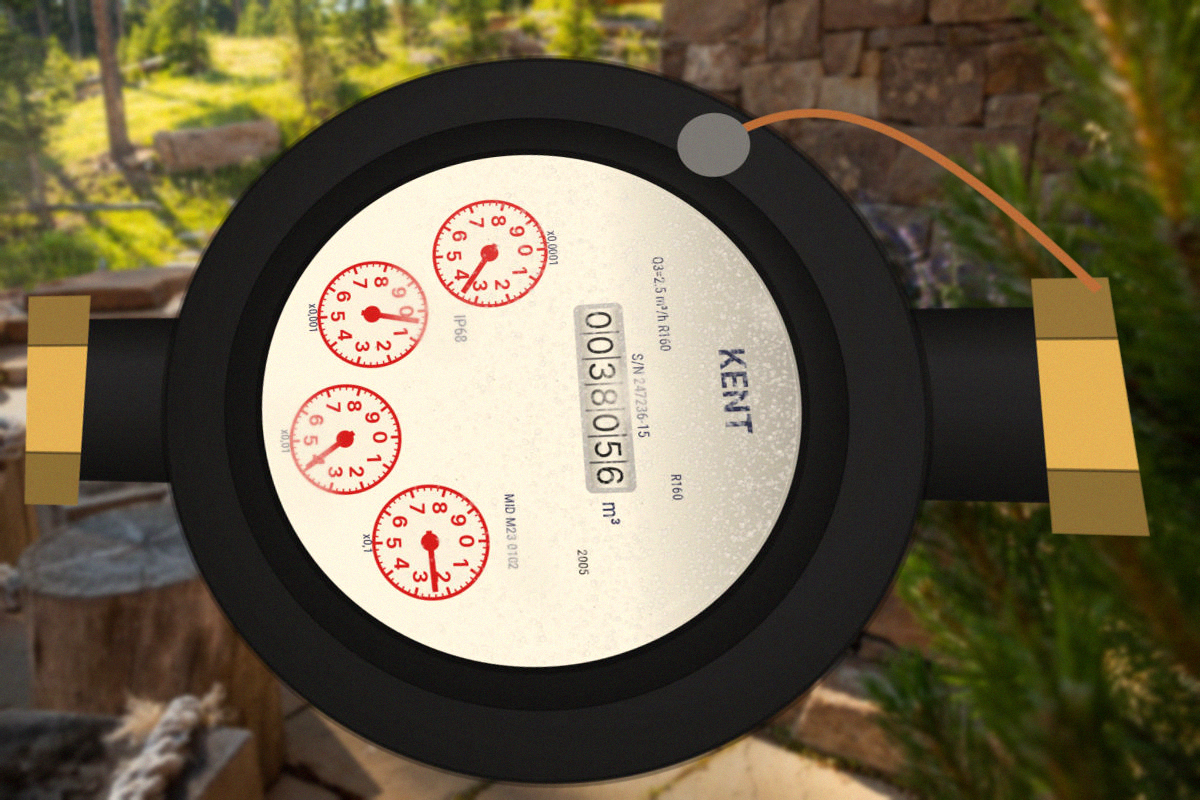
value=38056.2403 unit=m³
